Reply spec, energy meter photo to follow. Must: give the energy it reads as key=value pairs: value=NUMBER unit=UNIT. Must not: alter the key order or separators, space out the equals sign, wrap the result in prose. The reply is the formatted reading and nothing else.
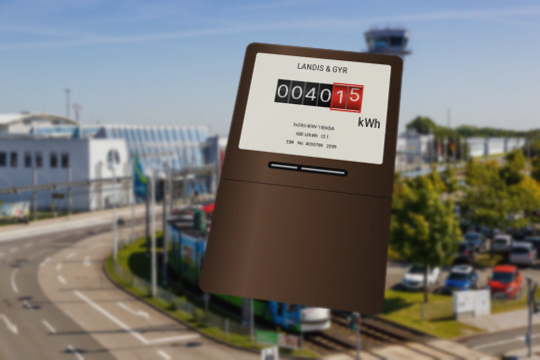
value=40.15 unit=kWh
